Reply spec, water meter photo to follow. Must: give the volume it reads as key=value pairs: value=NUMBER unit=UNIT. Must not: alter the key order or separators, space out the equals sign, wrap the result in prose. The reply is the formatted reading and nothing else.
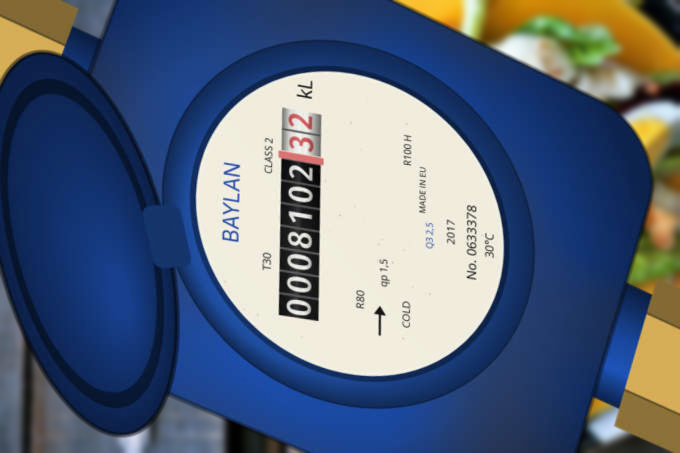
value=8102.32 unit=kL
